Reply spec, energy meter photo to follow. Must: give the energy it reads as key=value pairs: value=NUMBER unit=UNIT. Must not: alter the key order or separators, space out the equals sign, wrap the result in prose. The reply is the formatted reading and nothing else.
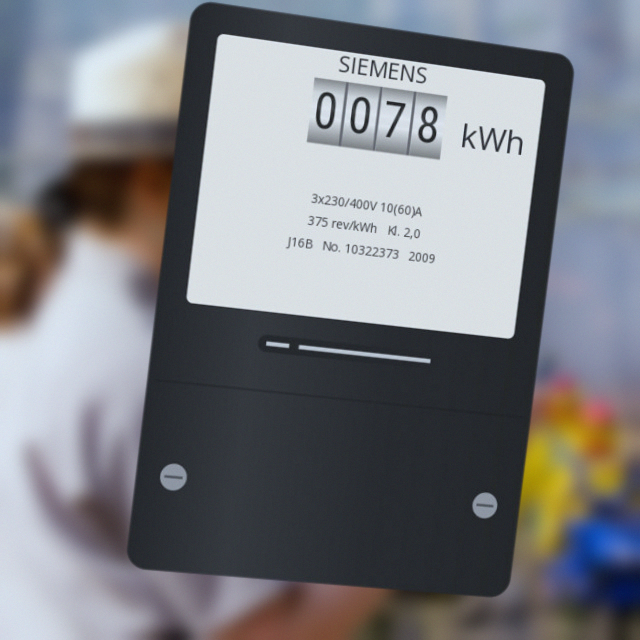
value=78 unit=kWh
